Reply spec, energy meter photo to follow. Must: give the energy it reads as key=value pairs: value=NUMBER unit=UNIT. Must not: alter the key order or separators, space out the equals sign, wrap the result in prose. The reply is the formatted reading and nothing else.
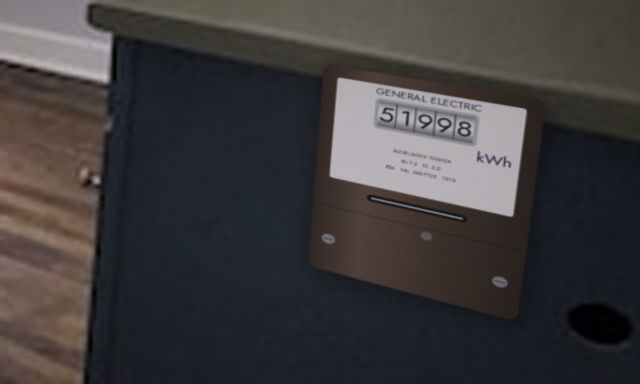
value=51998 unit=kWh
